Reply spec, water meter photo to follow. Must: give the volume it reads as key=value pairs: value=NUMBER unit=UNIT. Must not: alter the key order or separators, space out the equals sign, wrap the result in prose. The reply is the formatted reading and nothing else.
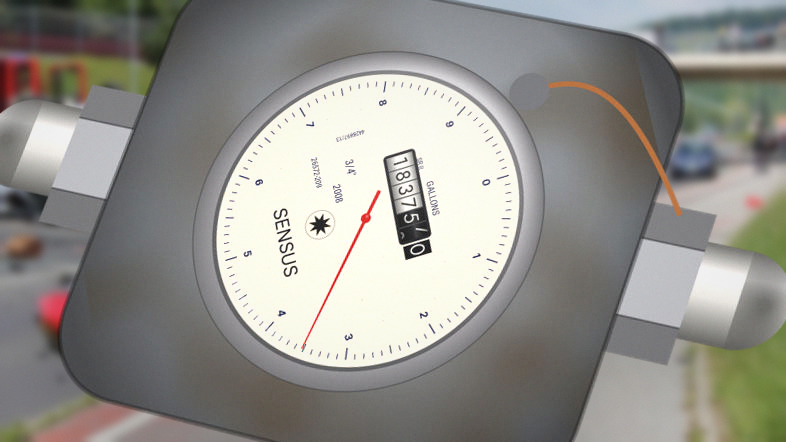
value=1837573.5 unit=gal
